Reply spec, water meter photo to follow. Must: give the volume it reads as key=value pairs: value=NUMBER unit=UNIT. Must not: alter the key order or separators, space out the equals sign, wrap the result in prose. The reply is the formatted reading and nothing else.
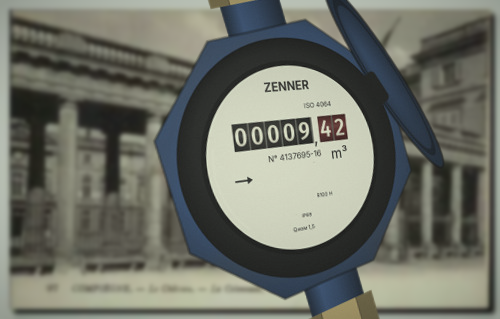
value=9.42 unit=m³
